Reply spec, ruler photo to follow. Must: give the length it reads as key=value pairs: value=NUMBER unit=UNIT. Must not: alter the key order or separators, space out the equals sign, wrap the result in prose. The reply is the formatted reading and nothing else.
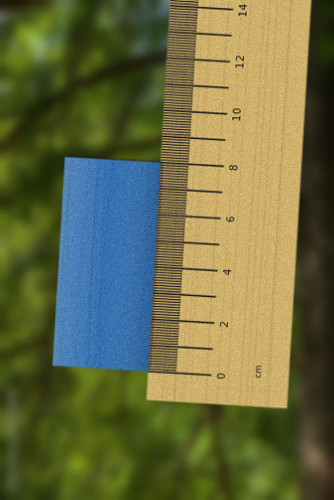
value=8 unit=cm
